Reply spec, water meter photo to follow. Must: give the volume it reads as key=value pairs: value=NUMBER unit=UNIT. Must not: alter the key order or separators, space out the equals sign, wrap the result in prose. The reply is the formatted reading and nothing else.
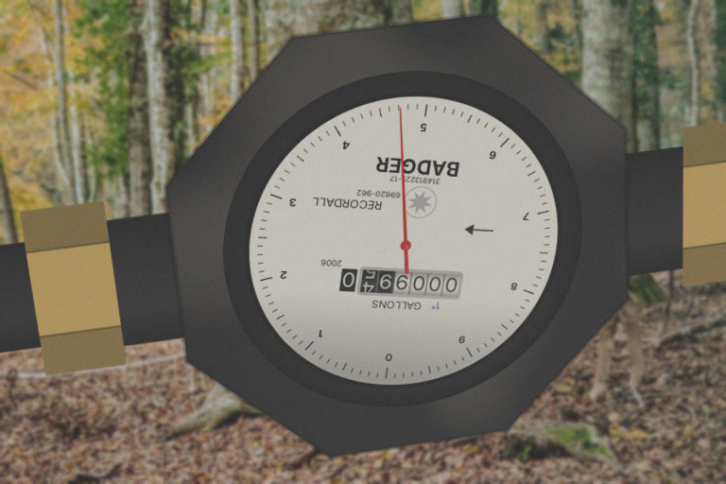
value=9944.7 unit=gal
